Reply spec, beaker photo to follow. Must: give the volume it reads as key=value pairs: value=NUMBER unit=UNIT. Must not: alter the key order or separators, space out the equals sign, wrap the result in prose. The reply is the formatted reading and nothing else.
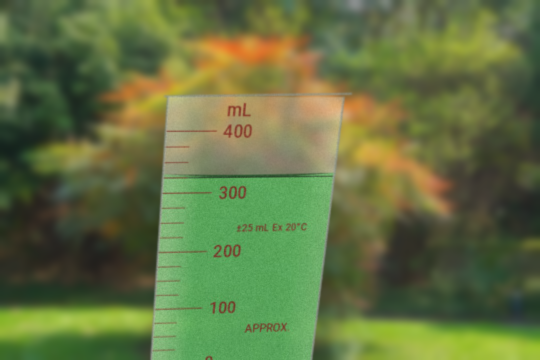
value=325 unit=mL
